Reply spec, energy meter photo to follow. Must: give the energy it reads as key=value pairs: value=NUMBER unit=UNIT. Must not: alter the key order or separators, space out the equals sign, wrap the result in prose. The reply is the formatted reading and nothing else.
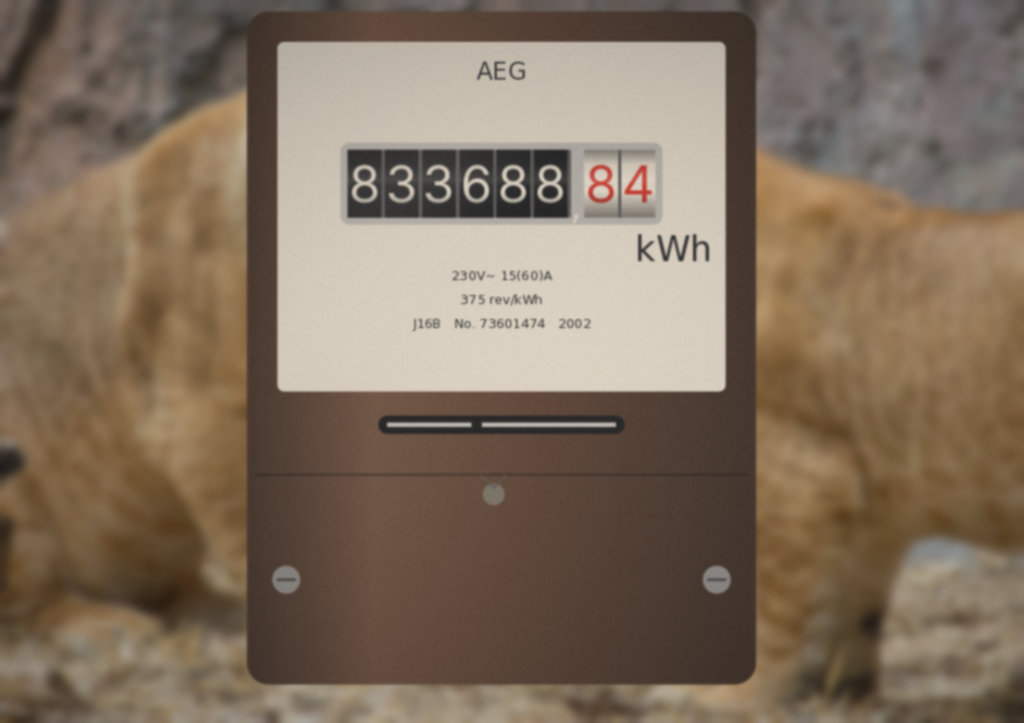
value=833688.84 unit=kWh
